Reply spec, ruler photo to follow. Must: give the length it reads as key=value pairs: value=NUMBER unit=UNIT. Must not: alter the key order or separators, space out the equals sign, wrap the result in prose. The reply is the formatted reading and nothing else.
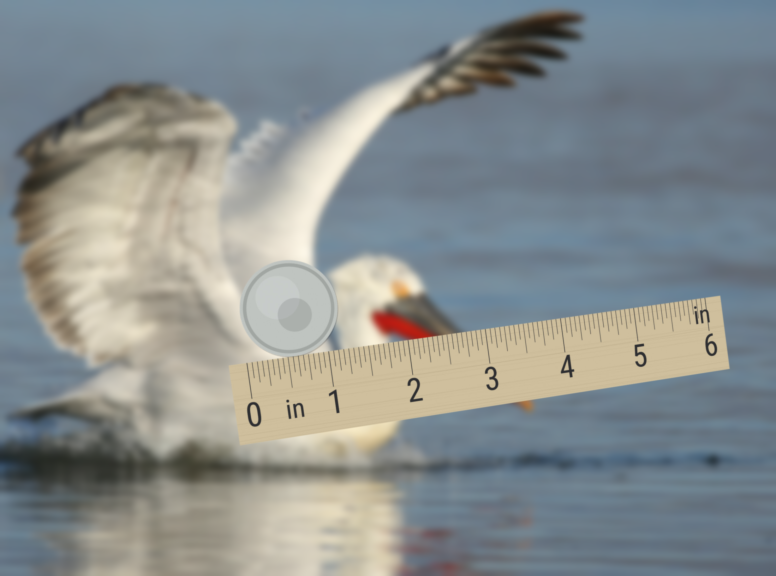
value=1.1875 unit=in
